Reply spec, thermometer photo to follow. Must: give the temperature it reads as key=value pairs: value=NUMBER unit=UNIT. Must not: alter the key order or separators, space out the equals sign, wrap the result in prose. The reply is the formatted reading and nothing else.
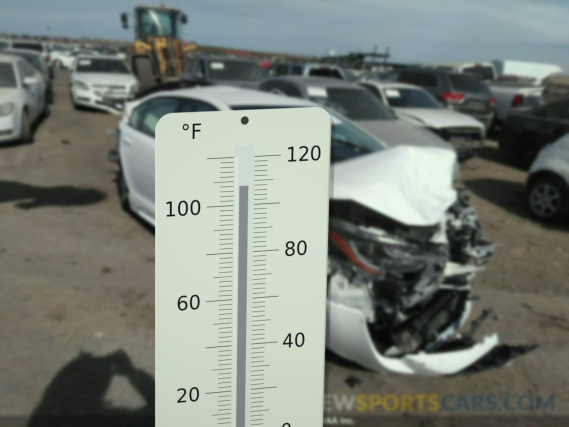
value=108 unit=°F
